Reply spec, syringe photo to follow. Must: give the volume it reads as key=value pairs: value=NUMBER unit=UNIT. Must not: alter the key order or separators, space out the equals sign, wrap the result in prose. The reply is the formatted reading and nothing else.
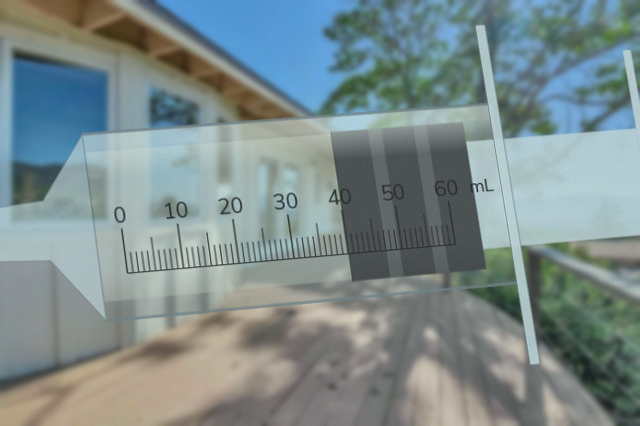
value=40 unit=mL
